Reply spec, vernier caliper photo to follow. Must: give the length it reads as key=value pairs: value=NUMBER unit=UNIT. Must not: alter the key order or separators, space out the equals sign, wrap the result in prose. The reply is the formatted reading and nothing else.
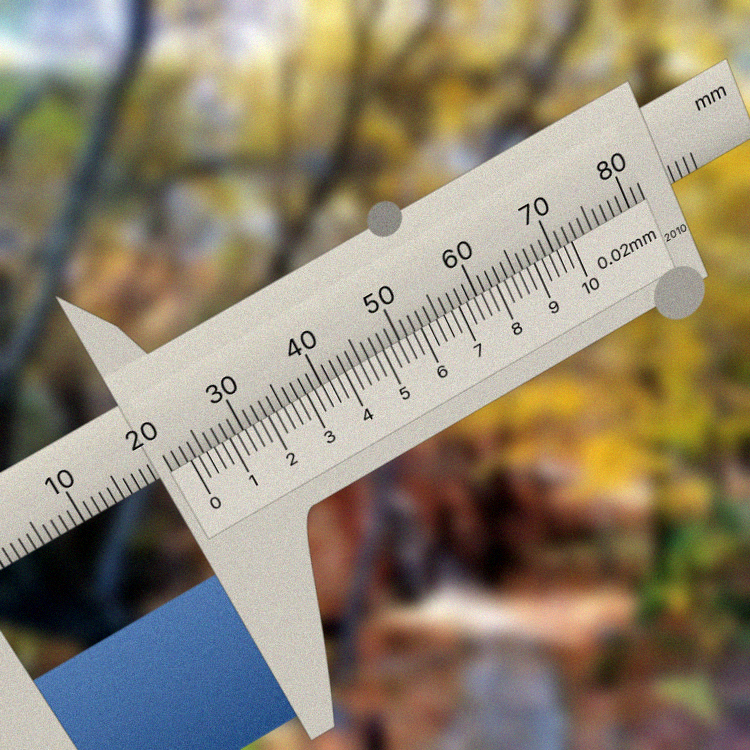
value=23.4 unit=mm
